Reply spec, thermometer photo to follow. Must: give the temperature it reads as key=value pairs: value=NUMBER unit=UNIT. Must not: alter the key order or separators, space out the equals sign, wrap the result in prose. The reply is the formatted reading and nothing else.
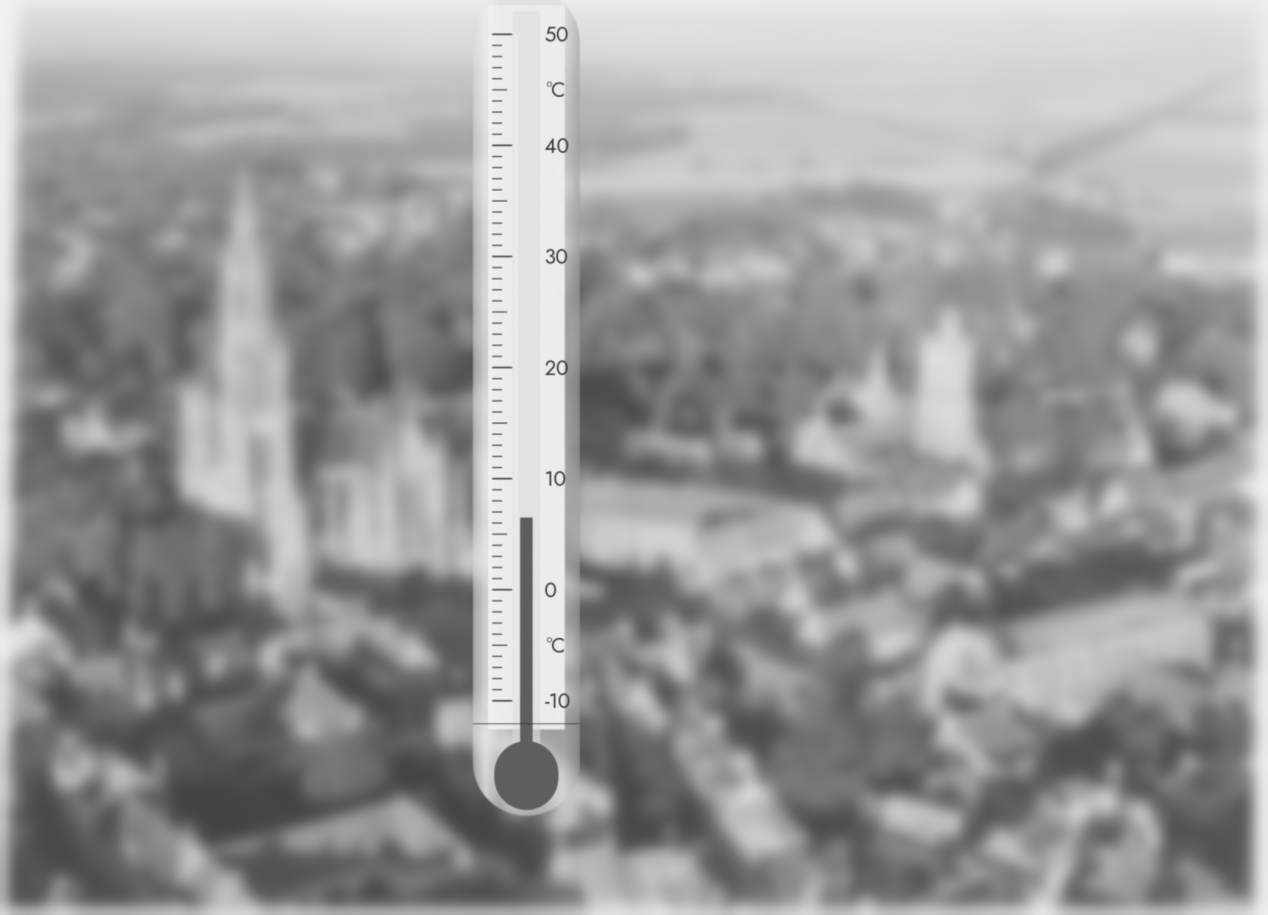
value=6.5 unit=°C
